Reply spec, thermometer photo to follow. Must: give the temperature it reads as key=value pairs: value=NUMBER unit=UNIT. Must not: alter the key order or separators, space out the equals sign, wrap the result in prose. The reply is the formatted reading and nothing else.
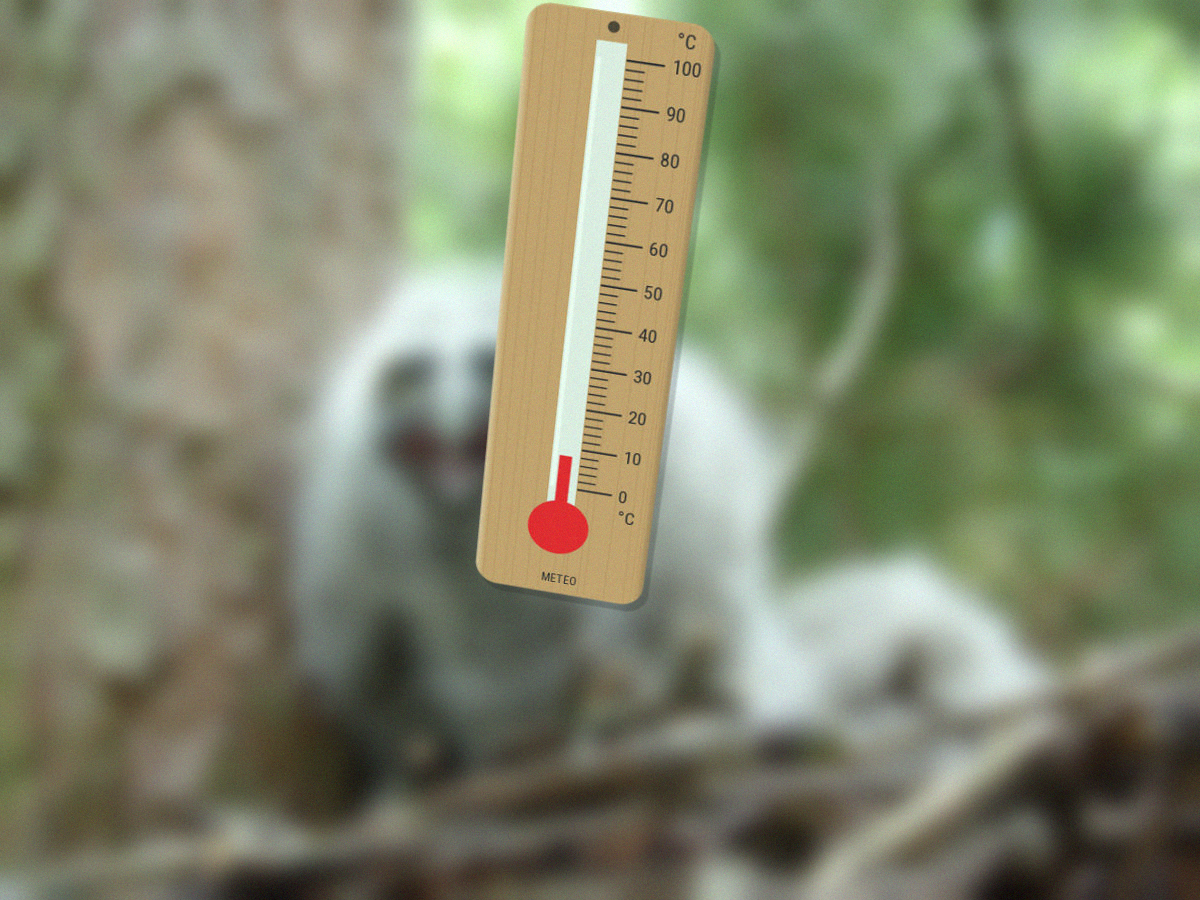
value=8 unit=°C
